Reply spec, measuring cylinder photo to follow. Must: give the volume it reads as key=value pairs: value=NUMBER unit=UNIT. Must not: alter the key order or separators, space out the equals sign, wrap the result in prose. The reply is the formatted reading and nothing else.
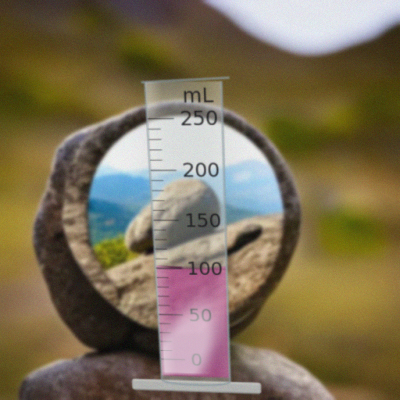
value=100 unit=mL
